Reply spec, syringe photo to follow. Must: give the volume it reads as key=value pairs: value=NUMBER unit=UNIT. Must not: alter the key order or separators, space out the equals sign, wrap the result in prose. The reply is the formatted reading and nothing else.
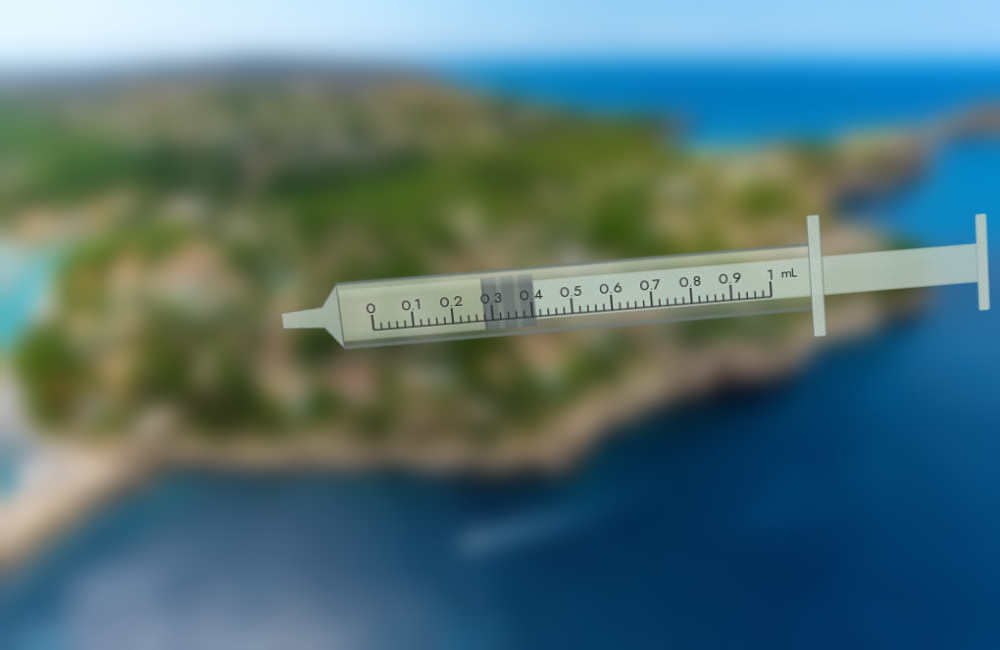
value=0.28 unit=mL
